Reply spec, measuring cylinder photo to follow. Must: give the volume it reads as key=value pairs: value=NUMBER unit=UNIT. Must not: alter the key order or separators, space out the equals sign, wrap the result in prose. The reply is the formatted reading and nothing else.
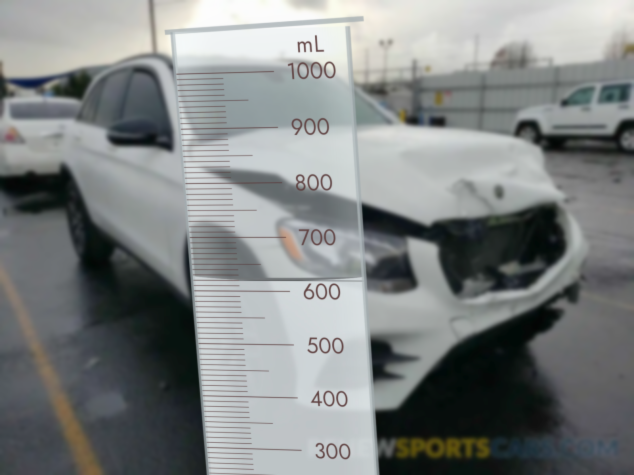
value=620 unit=mL
